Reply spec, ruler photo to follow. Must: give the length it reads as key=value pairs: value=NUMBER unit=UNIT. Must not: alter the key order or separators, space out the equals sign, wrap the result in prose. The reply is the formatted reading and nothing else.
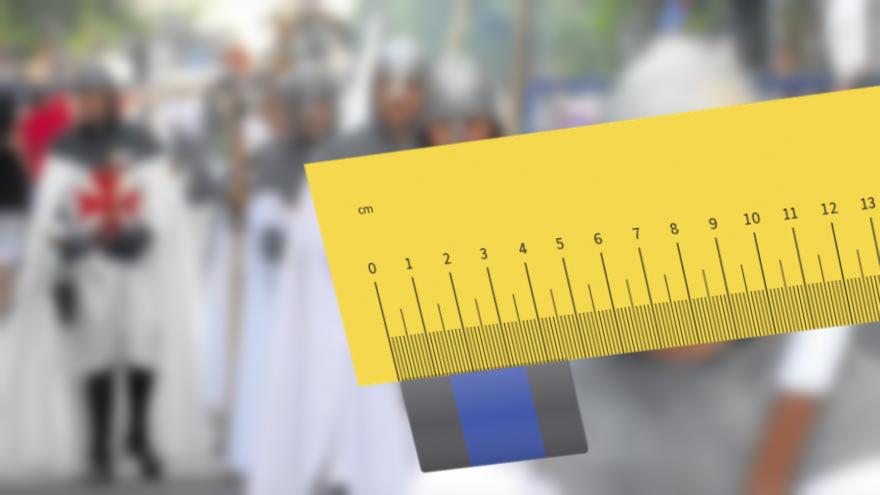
value=4.5 unit=cm
